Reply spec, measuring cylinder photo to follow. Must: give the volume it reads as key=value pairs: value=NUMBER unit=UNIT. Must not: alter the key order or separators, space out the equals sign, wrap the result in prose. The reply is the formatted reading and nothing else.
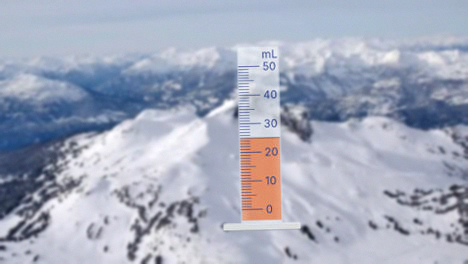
value=25 unit=mL
